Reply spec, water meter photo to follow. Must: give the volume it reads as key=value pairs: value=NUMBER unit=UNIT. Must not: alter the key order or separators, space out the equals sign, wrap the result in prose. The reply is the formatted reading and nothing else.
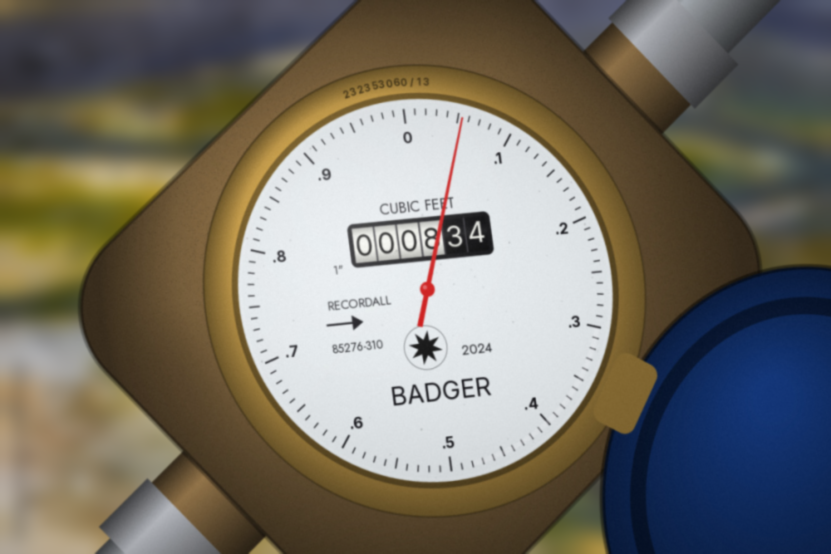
value=834.05 unit=ft³
